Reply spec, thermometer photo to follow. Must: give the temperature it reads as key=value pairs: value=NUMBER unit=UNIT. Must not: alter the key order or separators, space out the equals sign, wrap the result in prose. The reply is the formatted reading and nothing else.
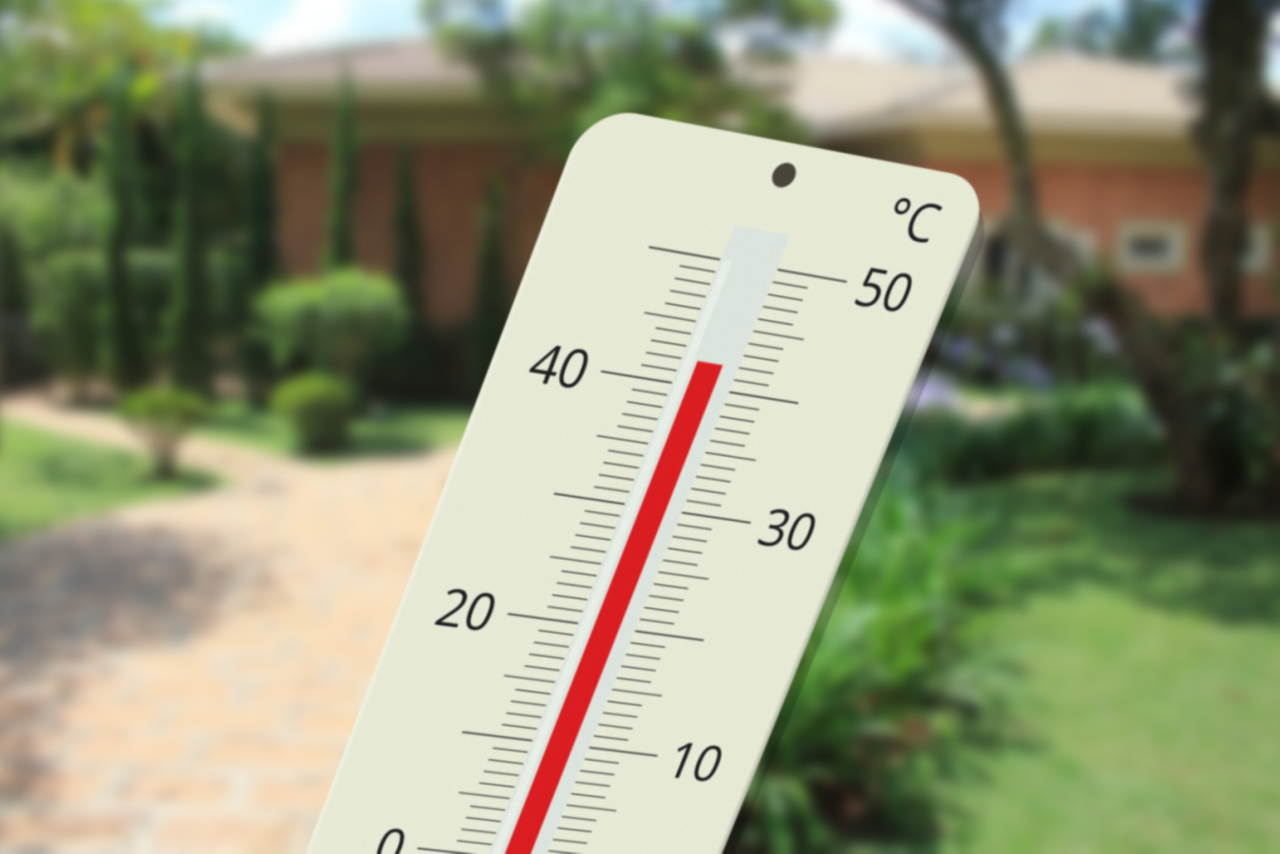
value=42 unit=°C
